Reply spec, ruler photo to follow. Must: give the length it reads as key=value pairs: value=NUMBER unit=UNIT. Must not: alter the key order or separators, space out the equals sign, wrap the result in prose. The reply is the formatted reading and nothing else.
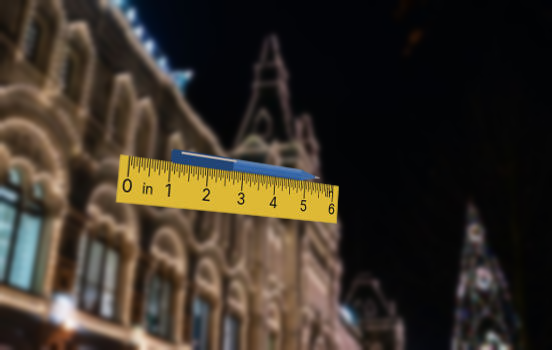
value=4.5 unit=in
